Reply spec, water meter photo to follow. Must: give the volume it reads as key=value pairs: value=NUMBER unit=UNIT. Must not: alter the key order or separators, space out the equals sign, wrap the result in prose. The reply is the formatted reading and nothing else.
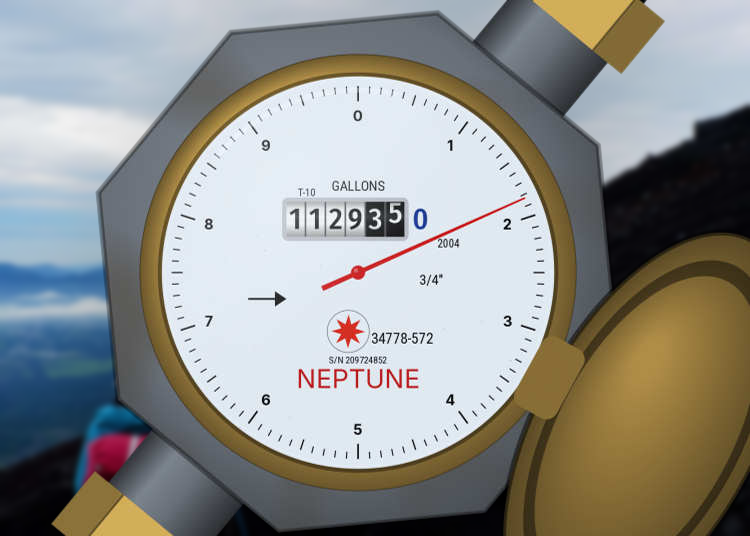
value=1129351.8 unit=gal
